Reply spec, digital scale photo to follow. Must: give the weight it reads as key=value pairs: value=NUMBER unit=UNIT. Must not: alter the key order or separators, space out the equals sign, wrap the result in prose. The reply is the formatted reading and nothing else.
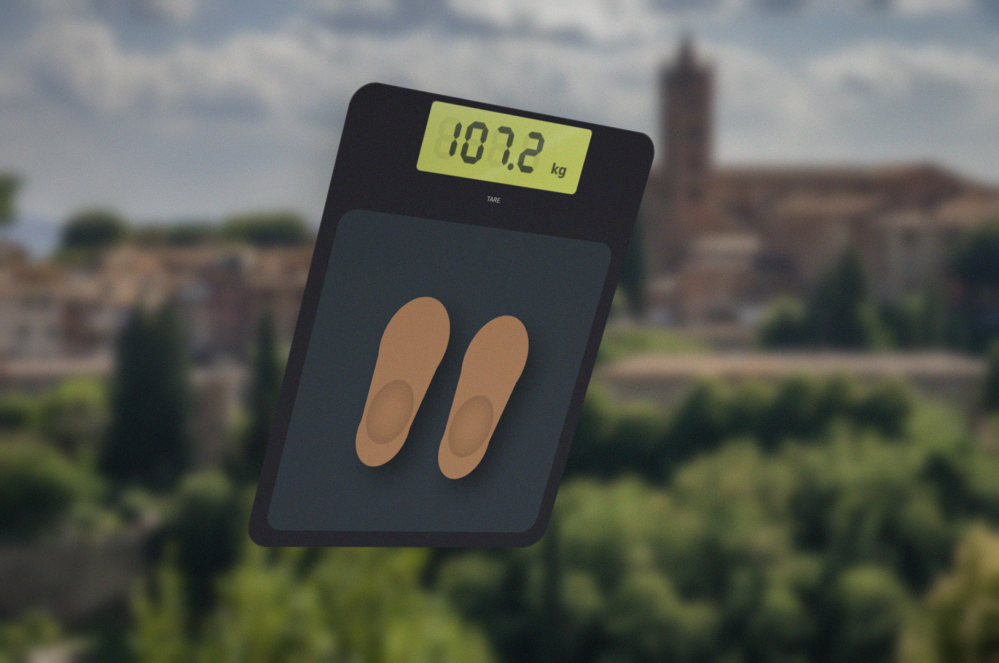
value=107.2 unit=kg
